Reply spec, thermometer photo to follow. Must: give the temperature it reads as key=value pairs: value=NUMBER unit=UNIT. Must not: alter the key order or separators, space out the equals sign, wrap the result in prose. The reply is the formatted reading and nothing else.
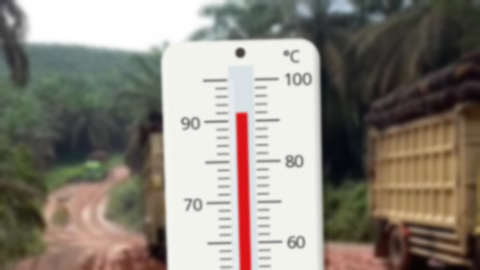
value=92 unit=°C
